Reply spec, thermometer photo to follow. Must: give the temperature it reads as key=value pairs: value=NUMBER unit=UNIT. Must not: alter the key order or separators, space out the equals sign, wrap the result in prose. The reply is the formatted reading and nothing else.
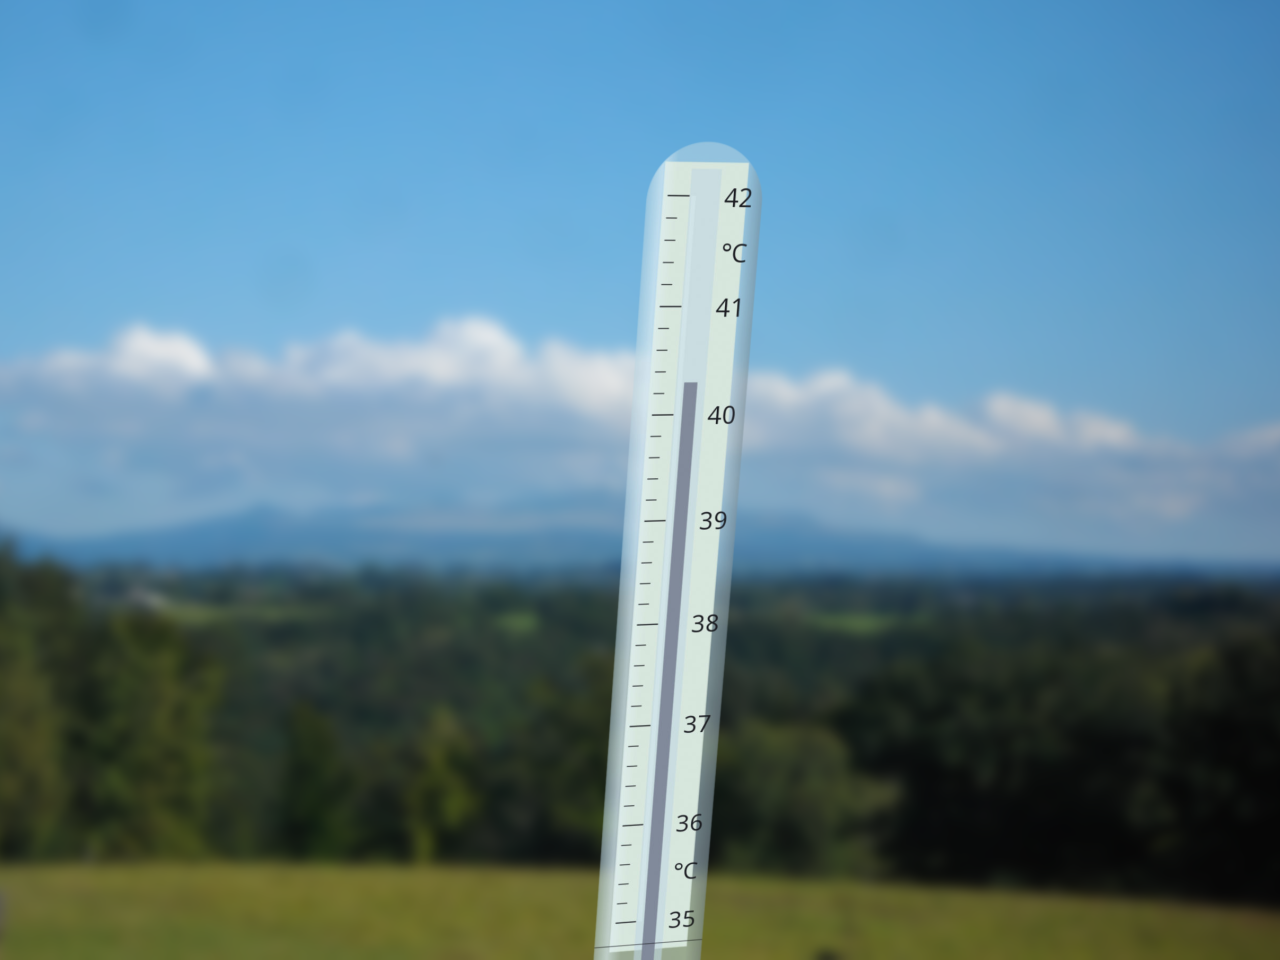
value=40.3 unit=°C
